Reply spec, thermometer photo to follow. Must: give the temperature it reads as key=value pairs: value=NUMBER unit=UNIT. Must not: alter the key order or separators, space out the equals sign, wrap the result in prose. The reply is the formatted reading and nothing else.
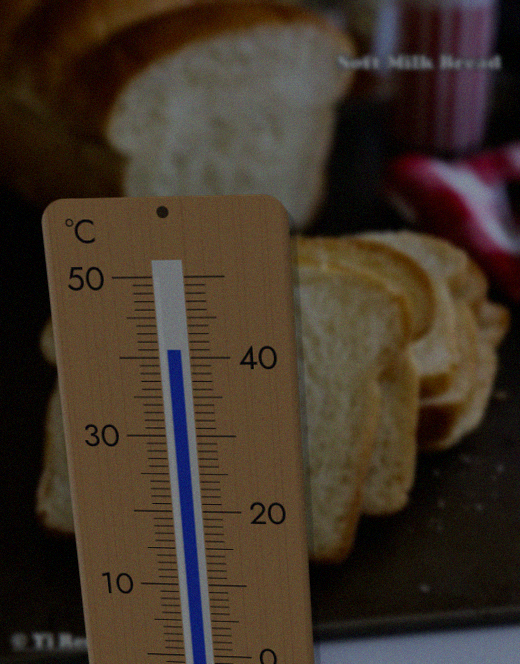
value=41 unit=°C
